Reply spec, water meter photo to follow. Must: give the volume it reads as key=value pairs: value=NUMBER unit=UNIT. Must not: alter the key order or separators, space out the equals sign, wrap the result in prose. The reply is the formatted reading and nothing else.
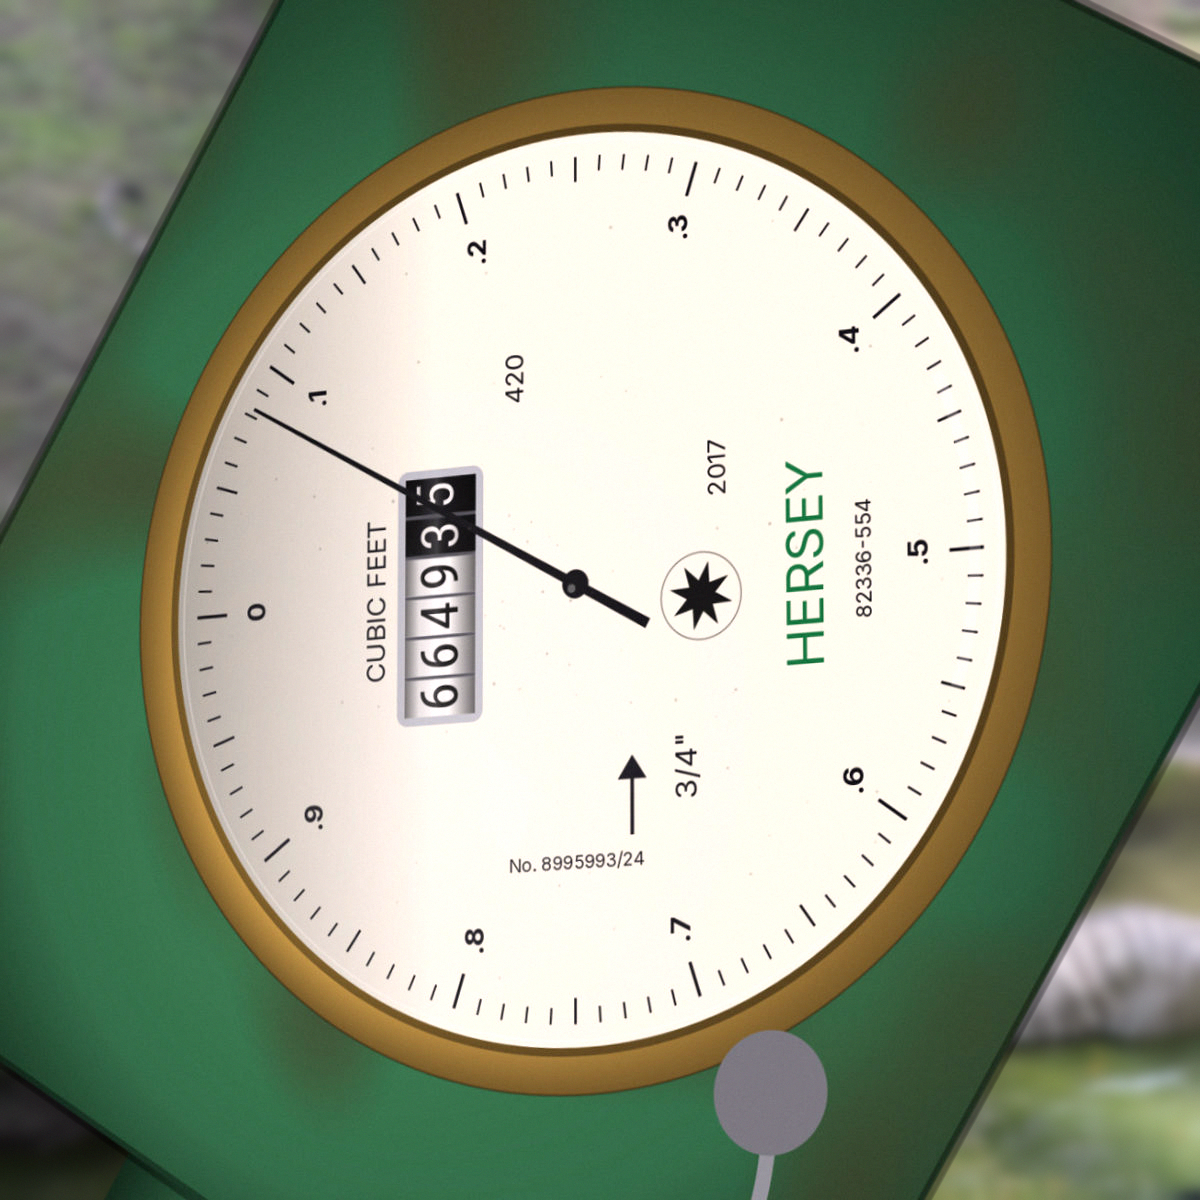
value=664935.08 unit=ft³
